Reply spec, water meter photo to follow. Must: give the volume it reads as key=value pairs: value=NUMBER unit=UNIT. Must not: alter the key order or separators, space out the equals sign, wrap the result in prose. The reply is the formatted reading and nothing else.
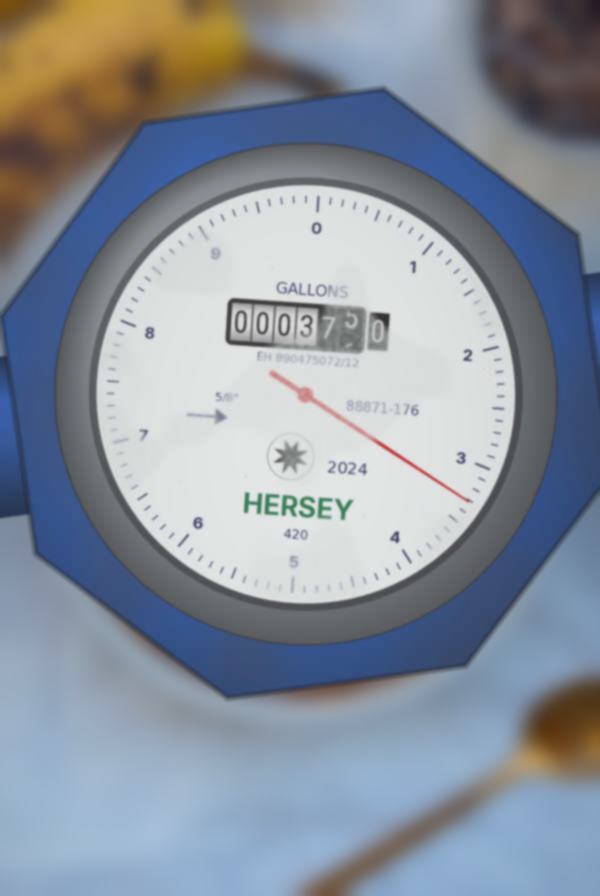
value=3753.3 unit=gal
